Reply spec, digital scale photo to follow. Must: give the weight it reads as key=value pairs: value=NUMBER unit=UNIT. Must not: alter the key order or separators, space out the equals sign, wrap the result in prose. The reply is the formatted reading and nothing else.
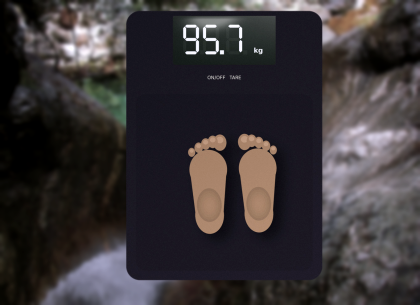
value=95.7 unit=kg
